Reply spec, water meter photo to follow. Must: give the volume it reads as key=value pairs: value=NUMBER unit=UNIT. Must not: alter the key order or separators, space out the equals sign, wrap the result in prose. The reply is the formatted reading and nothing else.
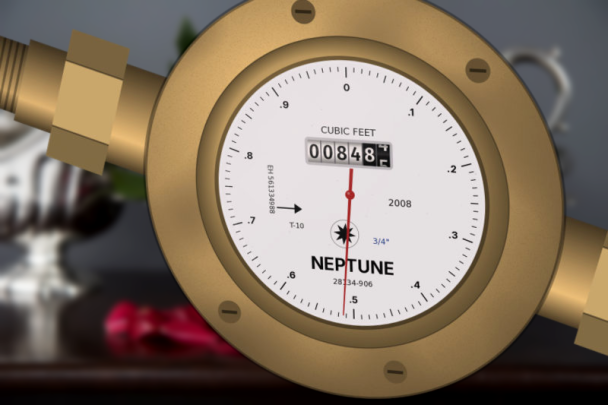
value=8484.51 unit=ft³
